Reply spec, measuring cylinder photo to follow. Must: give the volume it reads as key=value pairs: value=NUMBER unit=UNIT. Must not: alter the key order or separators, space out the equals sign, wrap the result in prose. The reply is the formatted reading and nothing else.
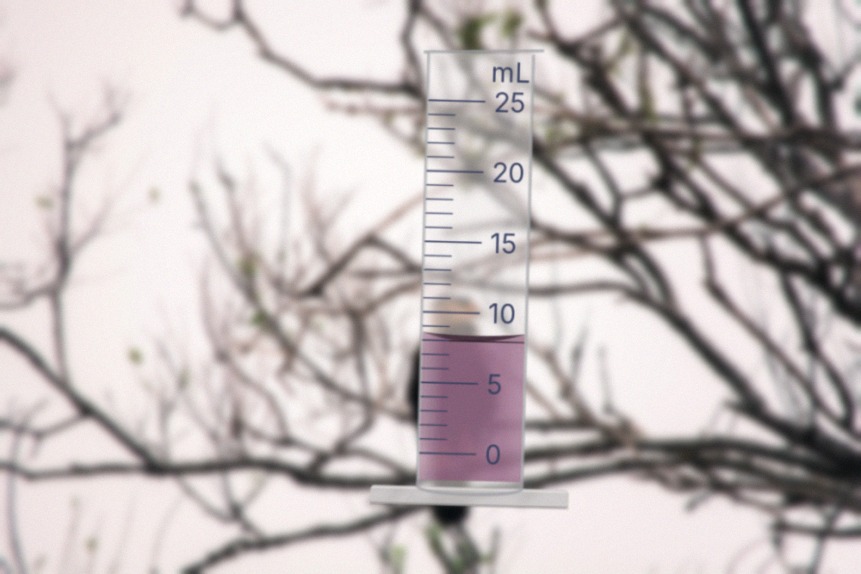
value=8 unit=mL
